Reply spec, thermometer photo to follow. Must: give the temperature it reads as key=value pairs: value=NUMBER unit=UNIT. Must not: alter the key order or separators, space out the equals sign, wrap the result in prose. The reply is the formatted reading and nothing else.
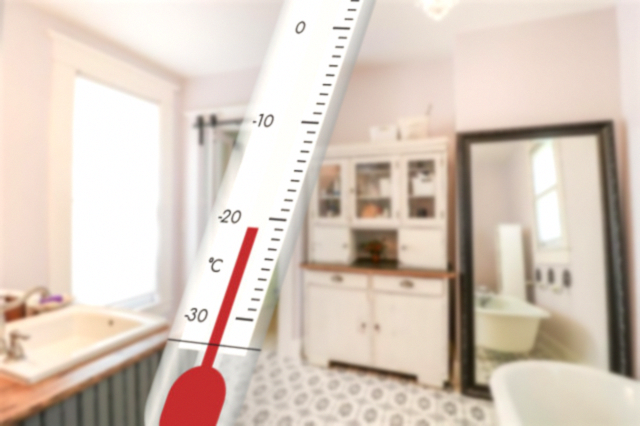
value=-21 unit=°C
